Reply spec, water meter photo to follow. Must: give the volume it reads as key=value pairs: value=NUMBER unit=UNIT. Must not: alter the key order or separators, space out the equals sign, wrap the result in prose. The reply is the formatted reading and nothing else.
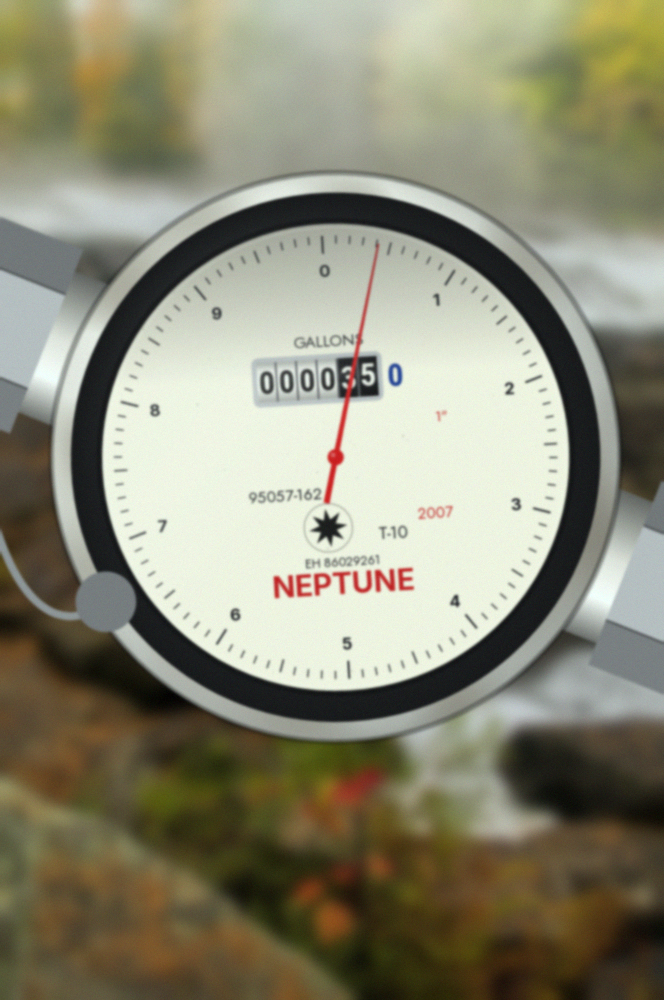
value=350.4 unit=gal
